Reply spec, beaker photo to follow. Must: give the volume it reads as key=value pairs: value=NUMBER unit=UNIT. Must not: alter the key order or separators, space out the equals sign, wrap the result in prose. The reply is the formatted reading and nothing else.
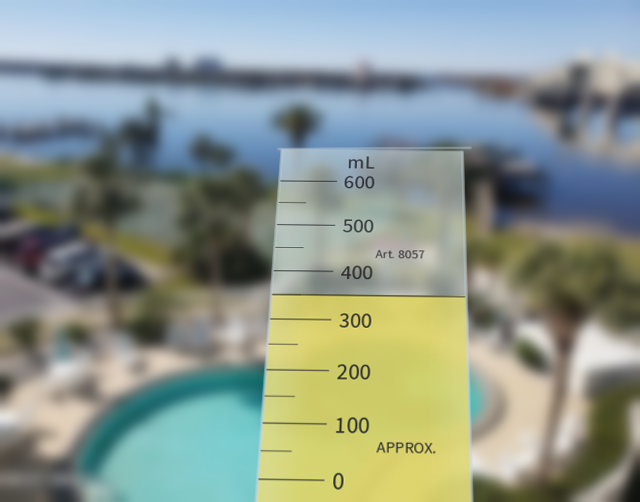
value=350 unit=mL
